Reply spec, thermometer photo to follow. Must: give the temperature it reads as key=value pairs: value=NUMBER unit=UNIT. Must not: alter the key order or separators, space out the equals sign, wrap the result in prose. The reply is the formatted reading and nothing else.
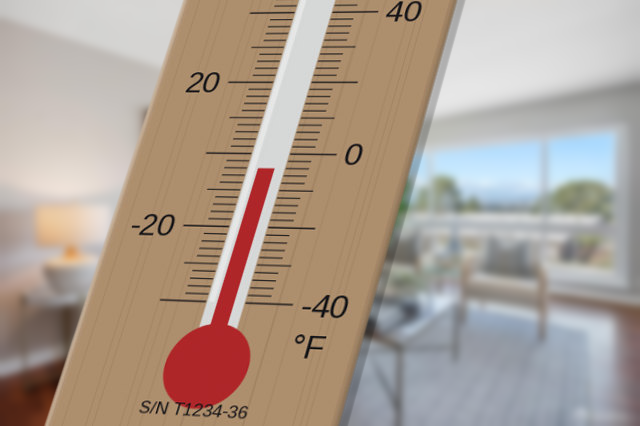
value=-4 unit=°F
